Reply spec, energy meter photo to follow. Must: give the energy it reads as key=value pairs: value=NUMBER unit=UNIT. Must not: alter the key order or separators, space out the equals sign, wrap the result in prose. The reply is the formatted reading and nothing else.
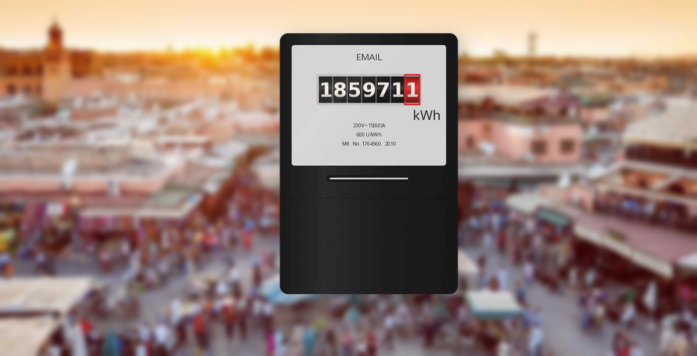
value=185971.1 unit=kWh
